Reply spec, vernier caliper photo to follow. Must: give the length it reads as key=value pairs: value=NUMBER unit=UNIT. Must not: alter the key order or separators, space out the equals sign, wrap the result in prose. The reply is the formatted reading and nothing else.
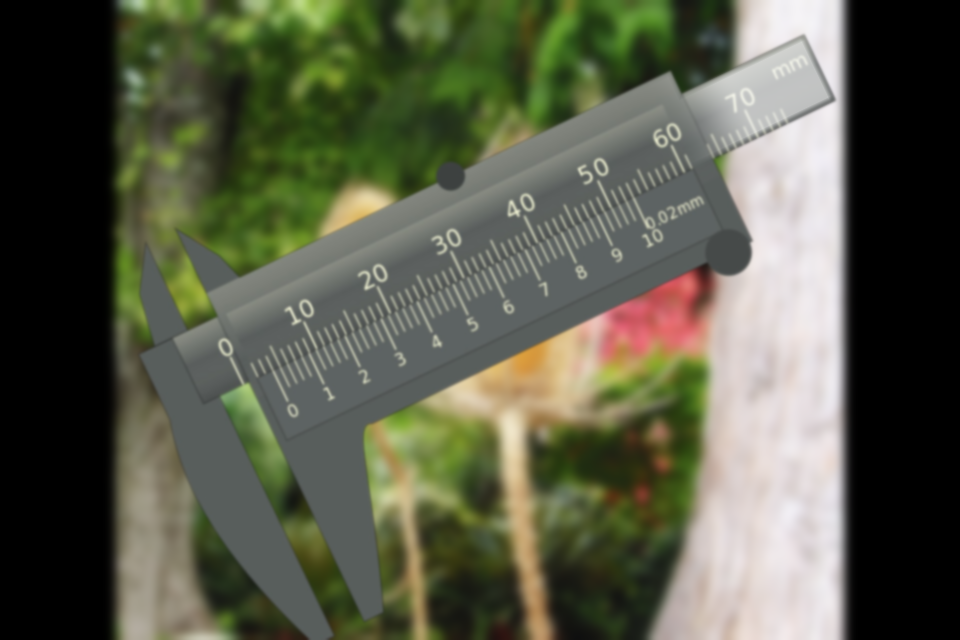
value=4.0 unit=mm
